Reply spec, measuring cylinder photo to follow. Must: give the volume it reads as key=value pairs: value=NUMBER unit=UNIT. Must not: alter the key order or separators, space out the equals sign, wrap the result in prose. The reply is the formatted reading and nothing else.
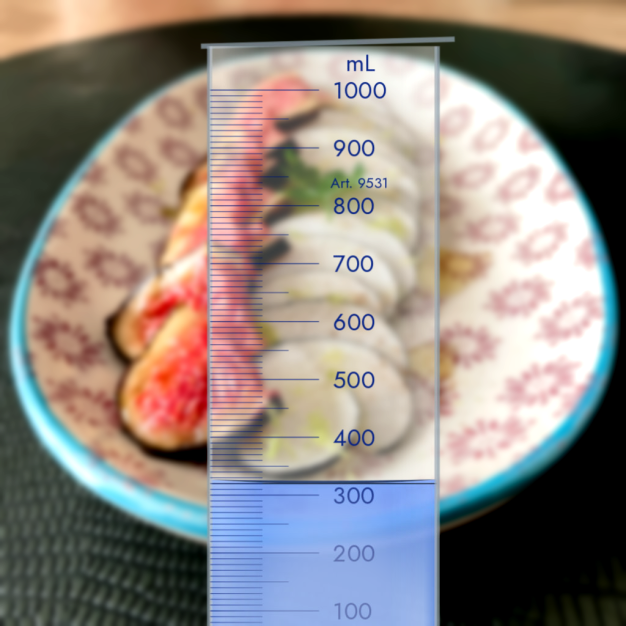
value=320 unit=mL
